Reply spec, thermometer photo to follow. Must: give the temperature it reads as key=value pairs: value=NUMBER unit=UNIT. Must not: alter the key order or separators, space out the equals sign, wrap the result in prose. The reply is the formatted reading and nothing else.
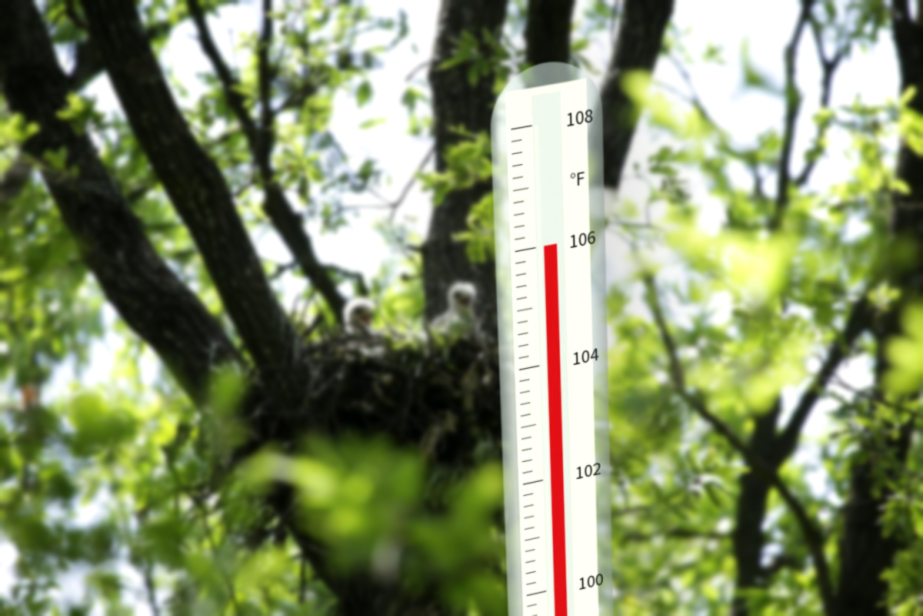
value=106 unit=°F
